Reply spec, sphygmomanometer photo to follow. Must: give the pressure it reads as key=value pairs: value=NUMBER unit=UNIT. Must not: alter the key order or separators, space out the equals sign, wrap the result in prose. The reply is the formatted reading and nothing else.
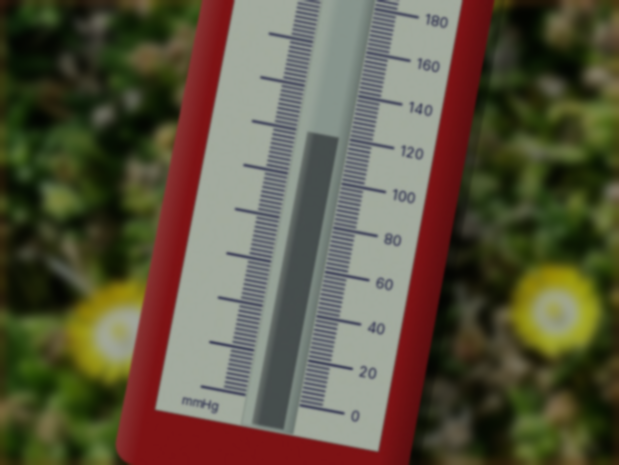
value=120 unit=mmHg
